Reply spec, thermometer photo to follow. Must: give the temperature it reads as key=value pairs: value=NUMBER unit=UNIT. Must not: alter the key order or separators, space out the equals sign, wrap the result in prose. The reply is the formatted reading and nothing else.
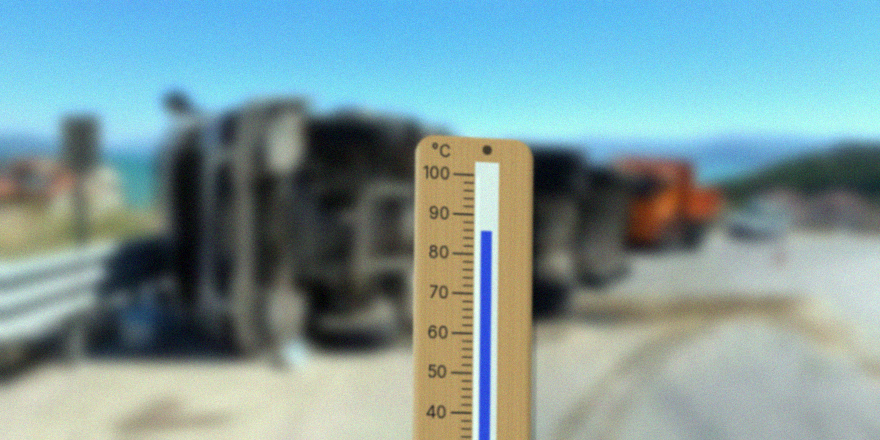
value=86 unit=°C
